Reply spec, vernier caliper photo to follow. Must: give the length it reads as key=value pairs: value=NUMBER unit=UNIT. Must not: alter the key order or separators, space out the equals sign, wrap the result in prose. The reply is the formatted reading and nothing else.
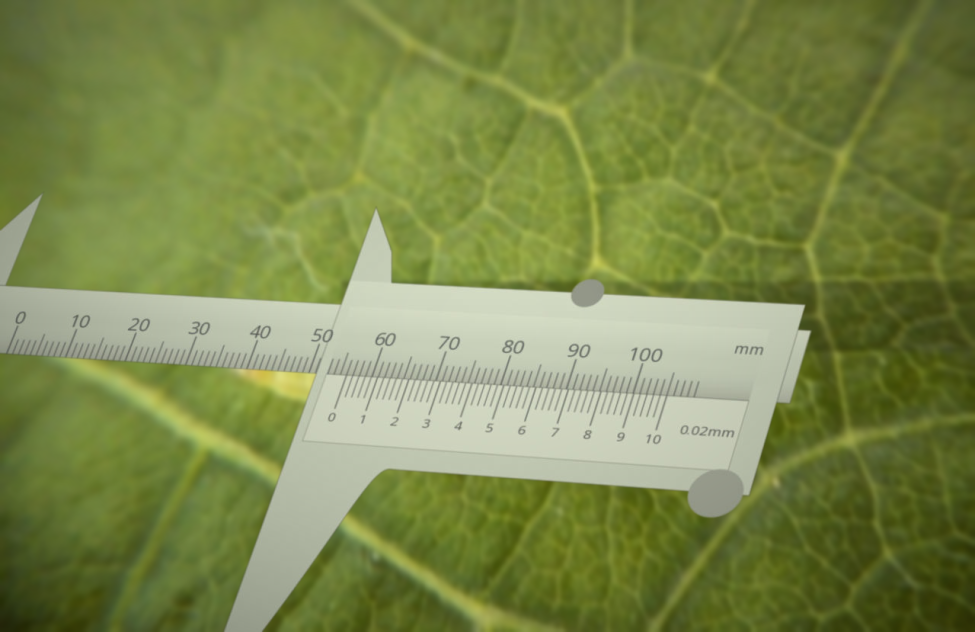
value=56.0 unit=mm
